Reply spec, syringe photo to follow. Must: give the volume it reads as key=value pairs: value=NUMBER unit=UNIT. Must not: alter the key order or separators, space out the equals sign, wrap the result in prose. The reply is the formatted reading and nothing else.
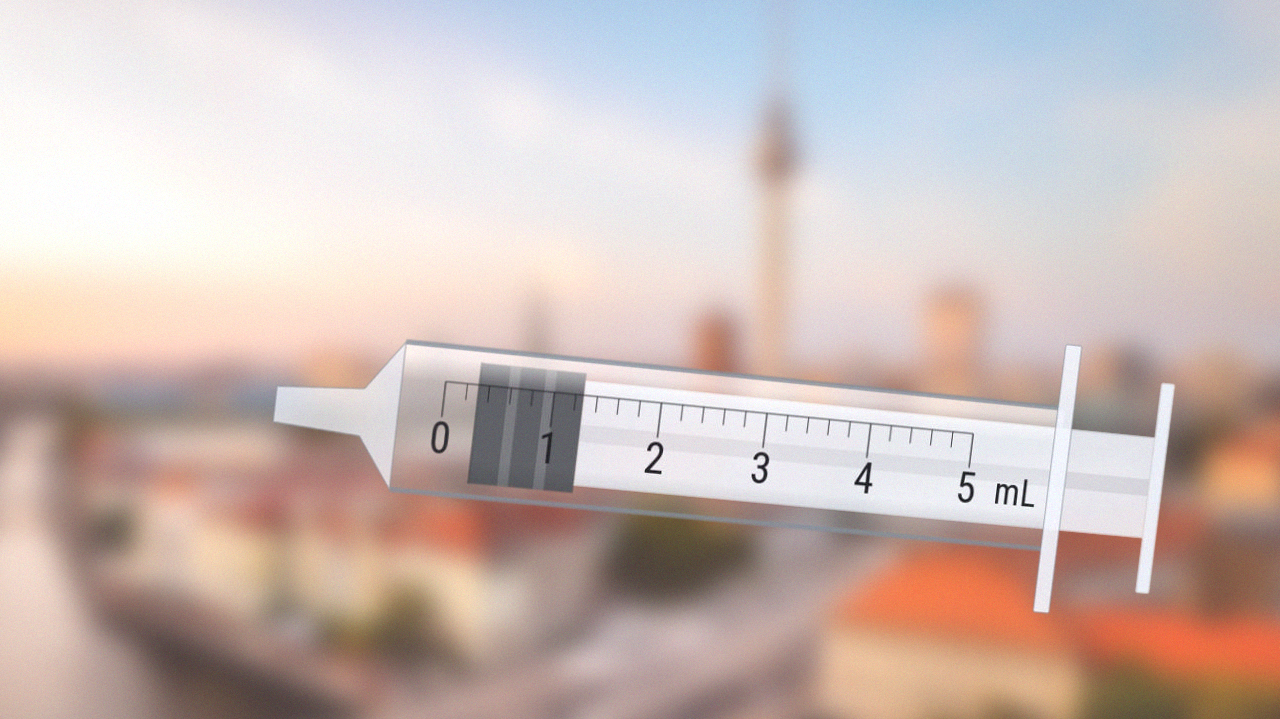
value=0.3 unit=mL
